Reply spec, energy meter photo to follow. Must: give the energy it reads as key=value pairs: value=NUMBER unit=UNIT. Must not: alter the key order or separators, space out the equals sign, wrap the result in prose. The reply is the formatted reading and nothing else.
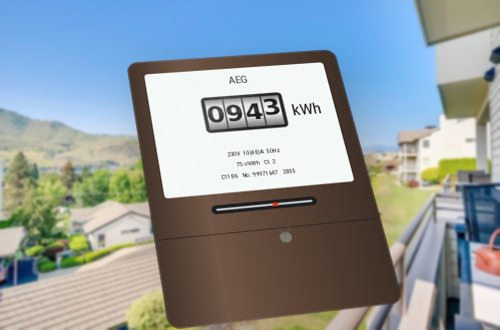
value=943 unit=kWh
